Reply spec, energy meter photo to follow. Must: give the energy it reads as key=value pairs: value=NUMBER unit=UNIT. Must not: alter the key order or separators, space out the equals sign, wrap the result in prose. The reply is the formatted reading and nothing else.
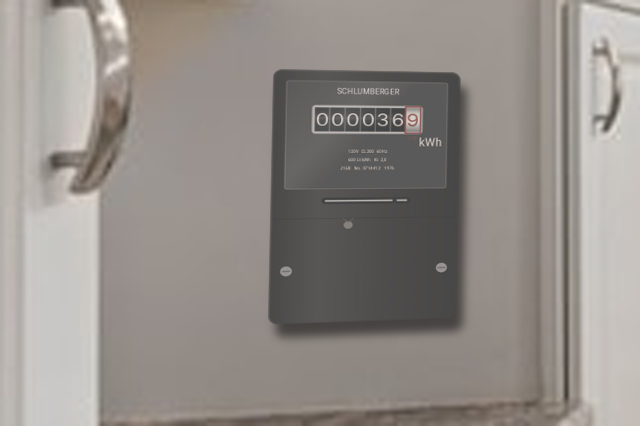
value=36.9 unit=kWh
